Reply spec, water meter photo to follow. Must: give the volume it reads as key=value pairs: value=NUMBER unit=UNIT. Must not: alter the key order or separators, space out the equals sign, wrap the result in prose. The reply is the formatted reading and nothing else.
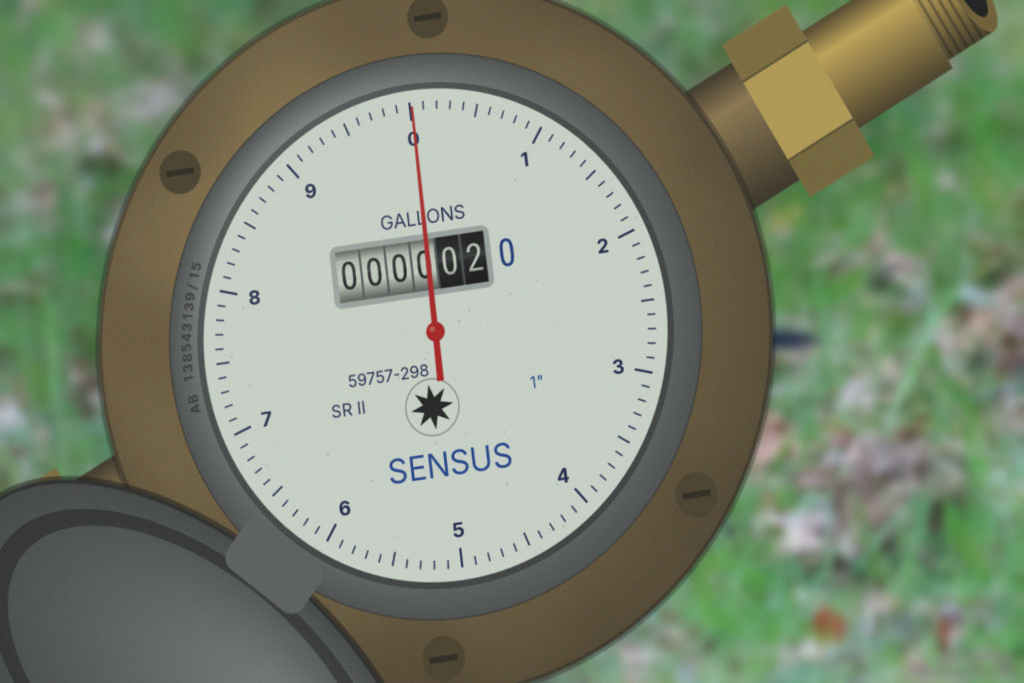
value=20.0 unit=gal
